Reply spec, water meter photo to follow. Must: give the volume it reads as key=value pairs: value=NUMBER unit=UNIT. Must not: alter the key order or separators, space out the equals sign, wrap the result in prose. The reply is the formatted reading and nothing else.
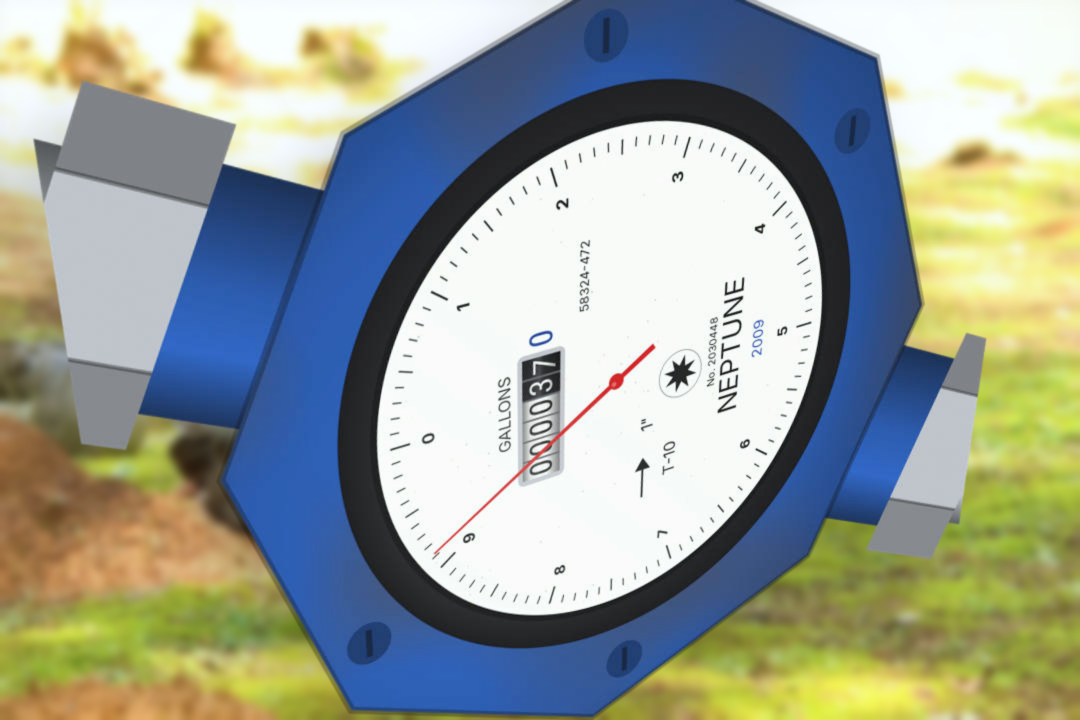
value=369.1 unit=gal
